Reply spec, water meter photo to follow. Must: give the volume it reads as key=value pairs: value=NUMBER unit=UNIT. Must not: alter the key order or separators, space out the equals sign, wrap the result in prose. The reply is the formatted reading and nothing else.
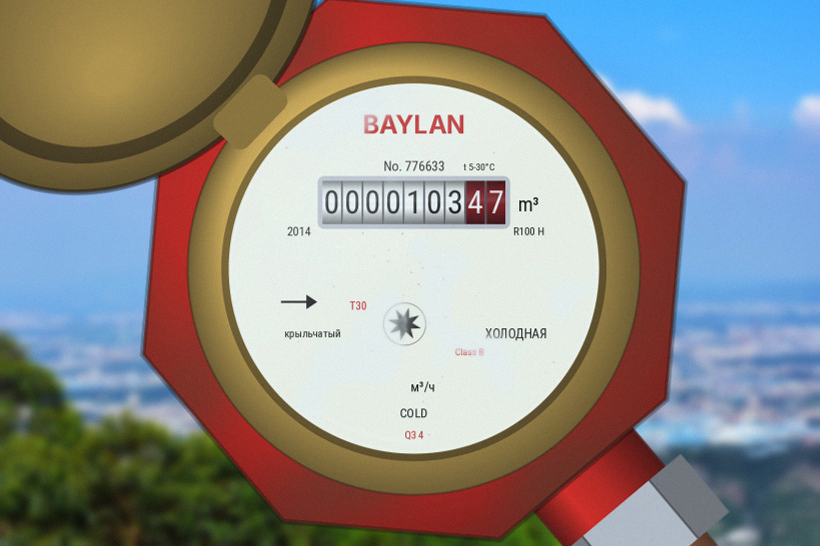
value=103.47 unit=m³
